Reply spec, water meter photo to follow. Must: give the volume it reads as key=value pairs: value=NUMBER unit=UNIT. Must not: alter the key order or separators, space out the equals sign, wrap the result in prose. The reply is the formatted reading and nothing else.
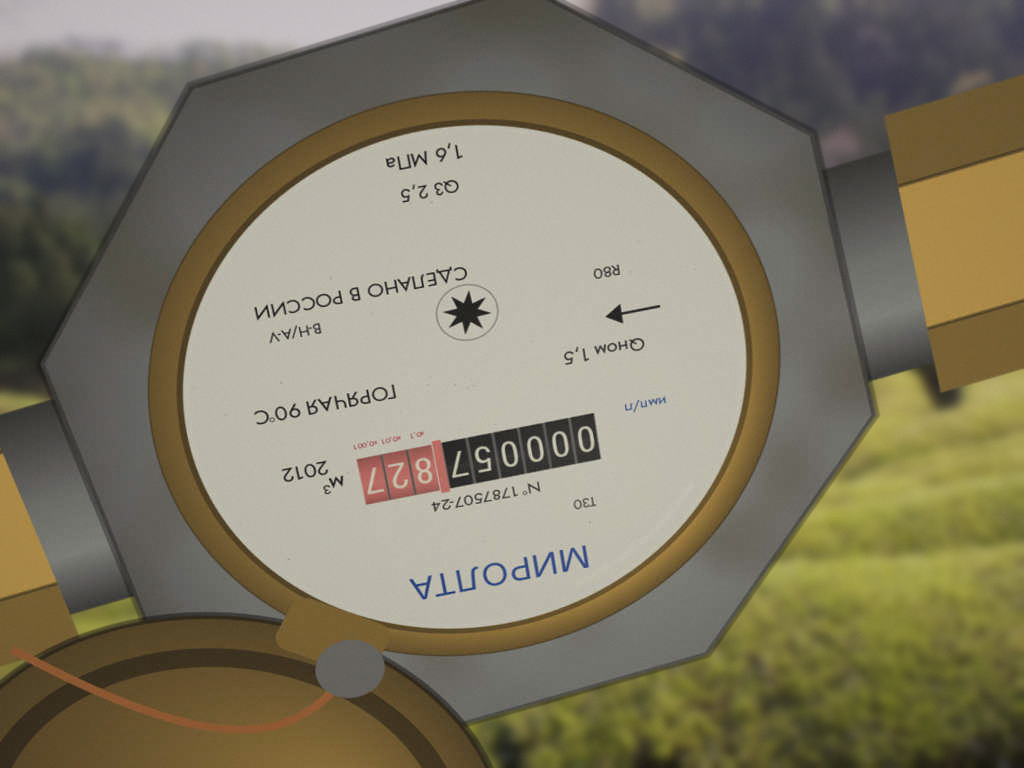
value=57.827 unit=m³
